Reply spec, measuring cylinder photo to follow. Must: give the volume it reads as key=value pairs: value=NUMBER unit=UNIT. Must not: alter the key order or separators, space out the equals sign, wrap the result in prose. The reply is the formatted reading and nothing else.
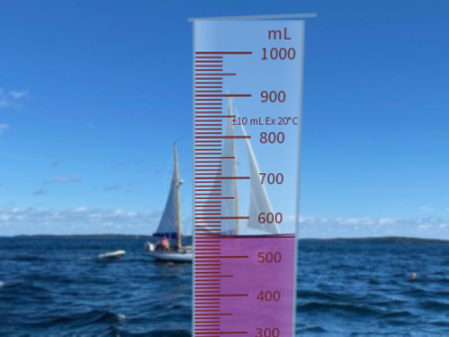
value=550 unit=mL
